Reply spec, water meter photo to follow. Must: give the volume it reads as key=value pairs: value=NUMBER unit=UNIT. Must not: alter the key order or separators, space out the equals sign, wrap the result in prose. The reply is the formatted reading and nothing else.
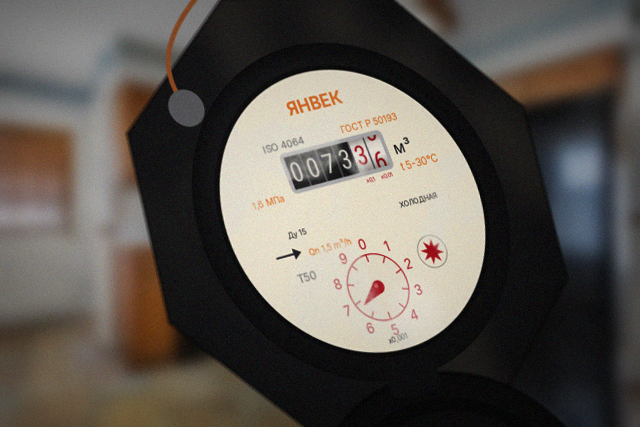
value=73.356 unit=m³
